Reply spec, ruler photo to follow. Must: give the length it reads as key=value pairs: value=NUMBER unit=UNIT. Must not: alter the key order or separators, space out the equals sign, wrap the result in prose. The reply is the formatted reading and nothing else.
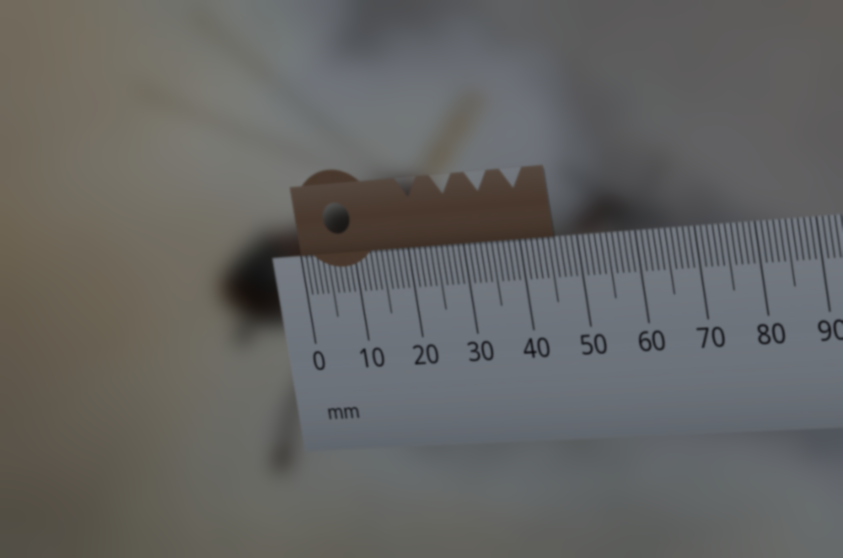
value=46 unit=mm
